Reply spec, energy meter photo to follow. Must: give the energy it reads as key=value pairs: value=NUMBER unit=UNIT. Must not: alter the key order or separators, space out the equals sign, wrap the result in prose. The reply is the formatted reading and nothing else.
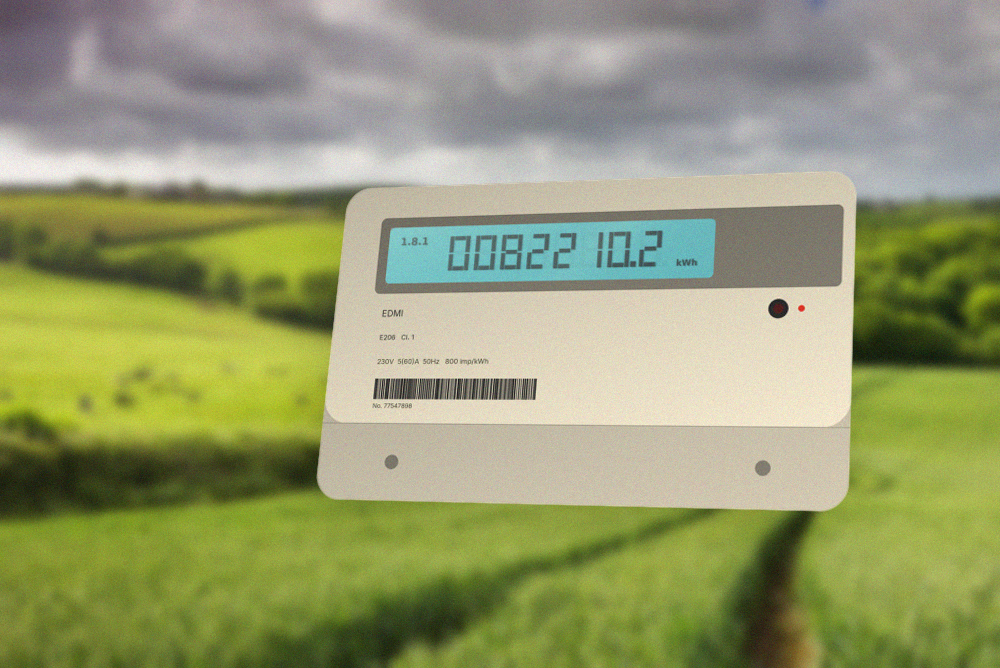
value=82210.2 unit=kWh
